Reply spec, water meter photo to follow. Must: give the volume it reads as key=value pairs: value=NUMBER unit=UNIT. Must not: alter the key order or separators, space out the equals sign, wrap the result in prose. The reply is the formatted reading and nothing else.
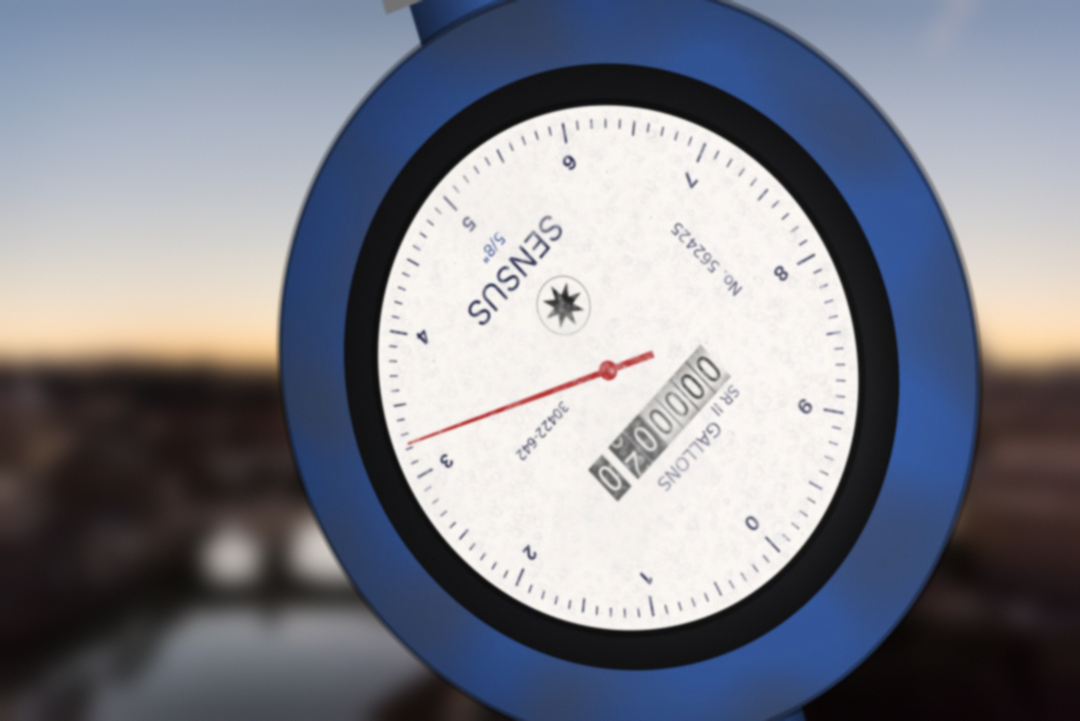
value=23.2 unit=gal
